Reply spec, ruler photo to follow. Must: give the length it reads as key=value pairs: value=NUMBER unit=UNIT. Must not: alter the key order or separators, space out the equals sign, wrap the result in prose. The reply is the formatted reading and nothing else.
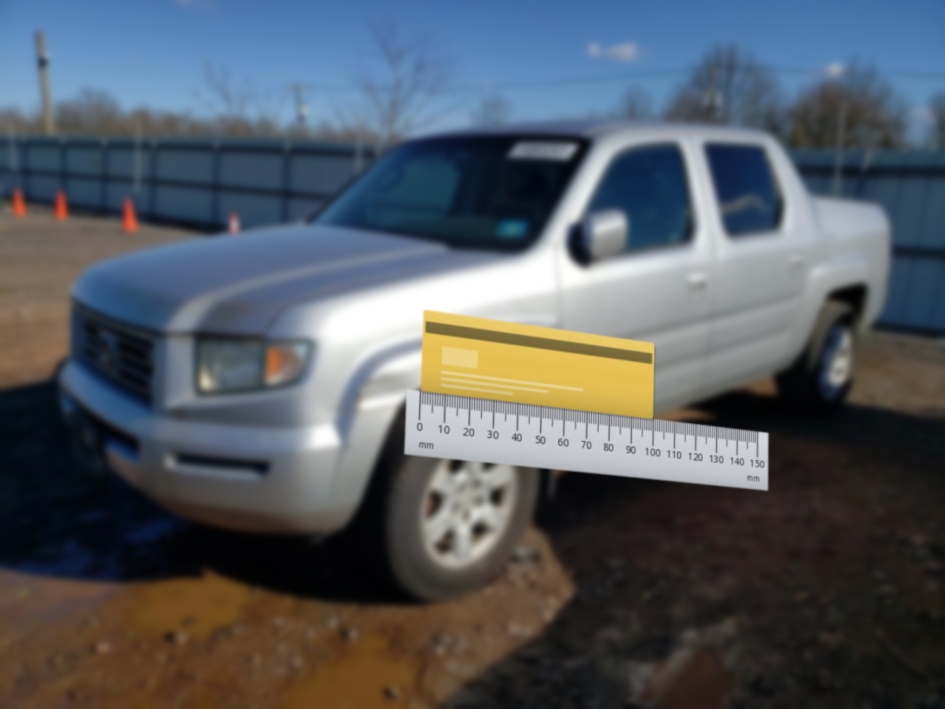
value=100 unit=mm
